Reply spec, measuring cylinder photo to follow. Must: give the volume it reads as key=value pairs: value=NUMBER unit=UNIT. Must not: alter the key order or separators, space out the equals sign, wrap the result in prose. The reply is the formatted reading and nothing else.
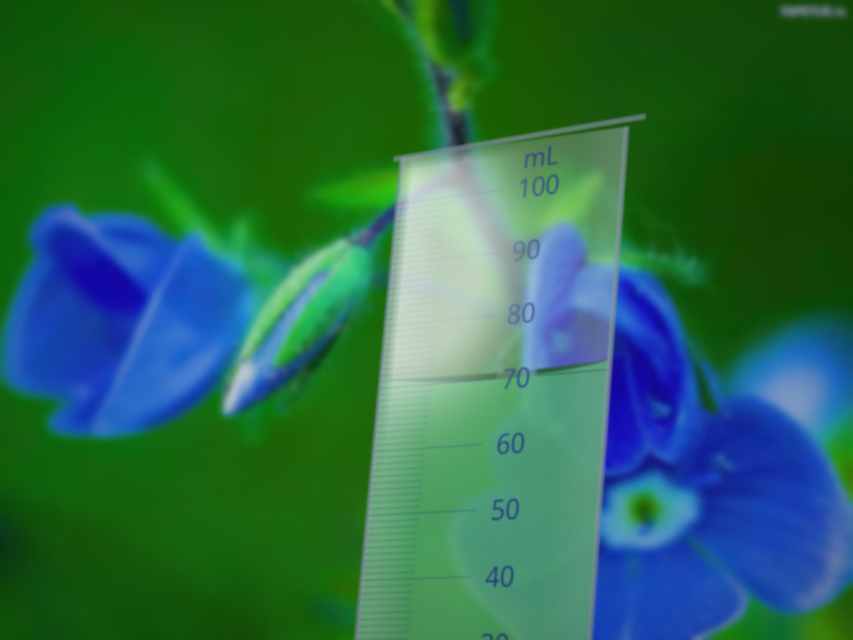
value=70 unit=mL
